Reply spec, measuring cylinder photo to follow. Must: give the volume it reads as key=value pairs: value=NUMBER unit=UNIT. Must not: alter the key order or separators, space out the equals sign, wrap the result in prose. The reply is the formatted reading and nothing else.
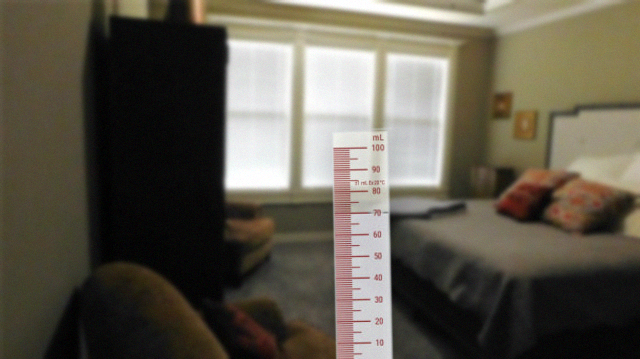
value=70 unit=mL
